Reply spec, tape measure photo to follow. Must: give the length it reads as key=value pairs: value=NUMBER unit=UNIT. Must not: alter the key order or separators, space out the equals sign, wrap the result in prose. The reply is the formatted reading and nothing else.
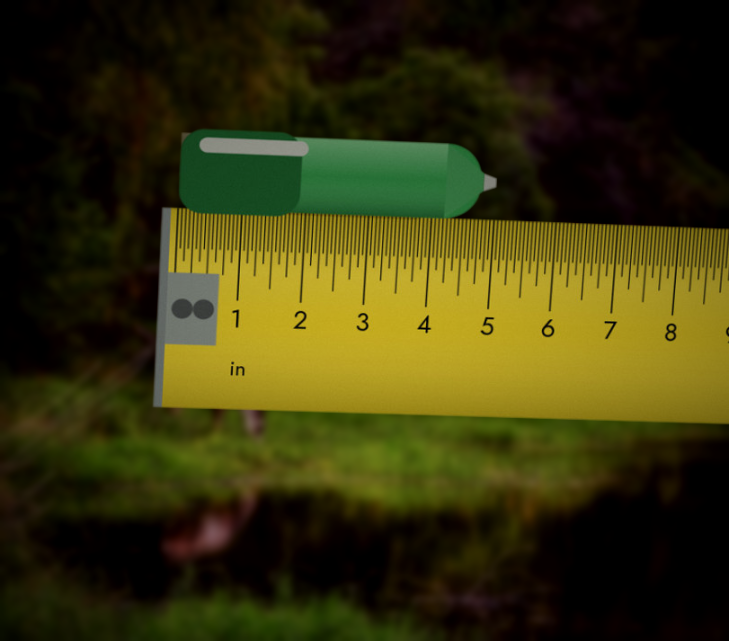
value=5 unit=in
